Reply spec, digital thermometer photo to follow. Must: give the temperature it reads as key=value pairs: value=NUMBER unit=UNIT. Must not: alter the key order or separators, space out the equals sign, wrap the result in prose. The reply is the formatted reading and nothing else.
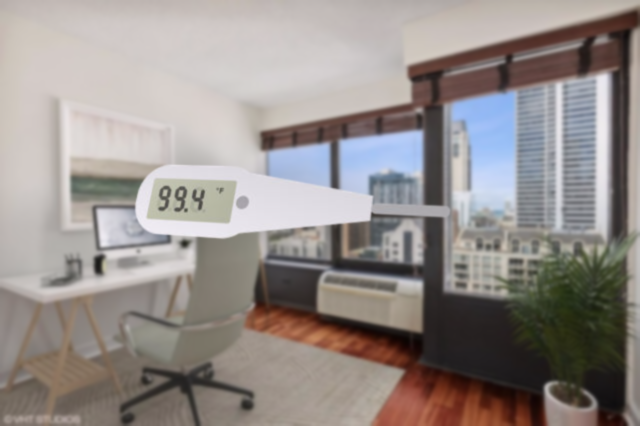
value=99.4 unit=°F
